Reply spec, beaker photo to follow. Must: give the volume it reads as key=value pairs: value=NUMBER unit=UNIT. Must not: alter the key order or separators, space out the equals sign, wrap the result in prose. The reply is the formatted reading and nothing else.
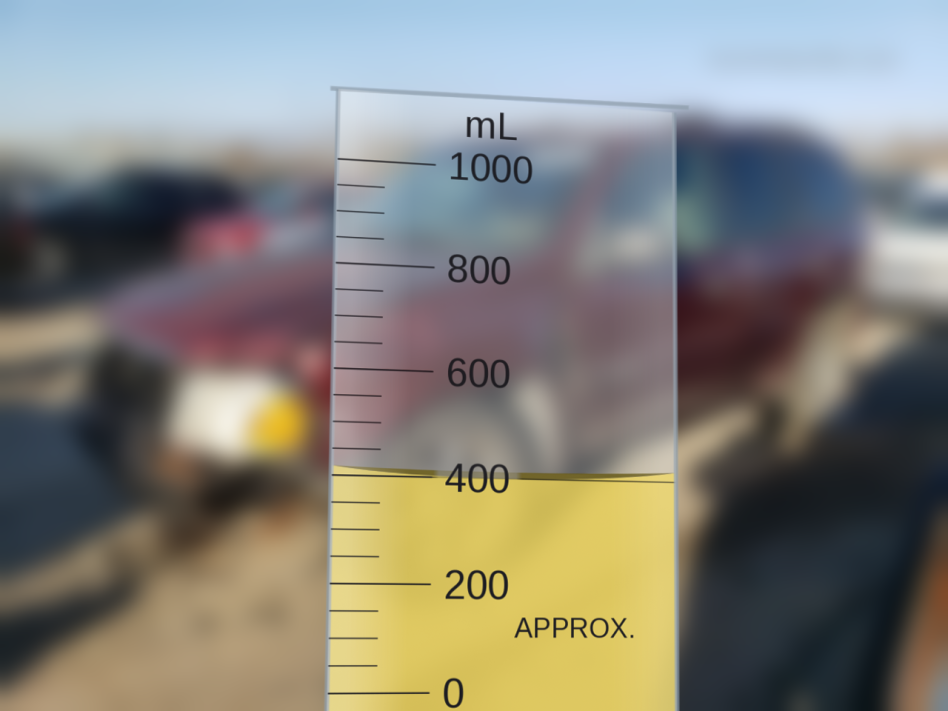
value=400 unit=mL
